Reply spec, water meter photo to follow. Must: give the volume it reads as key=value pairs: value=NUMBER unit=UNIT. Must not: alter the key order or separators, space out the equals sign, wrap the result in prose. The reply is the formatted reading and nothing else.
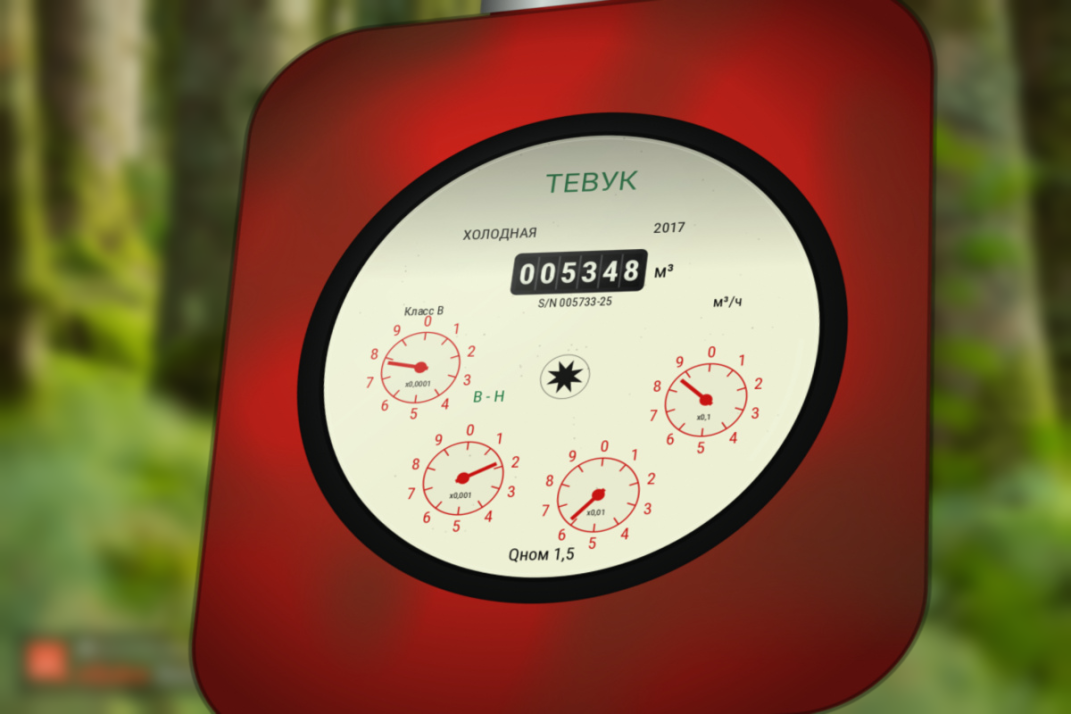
value=5348.8617 unit=m³
